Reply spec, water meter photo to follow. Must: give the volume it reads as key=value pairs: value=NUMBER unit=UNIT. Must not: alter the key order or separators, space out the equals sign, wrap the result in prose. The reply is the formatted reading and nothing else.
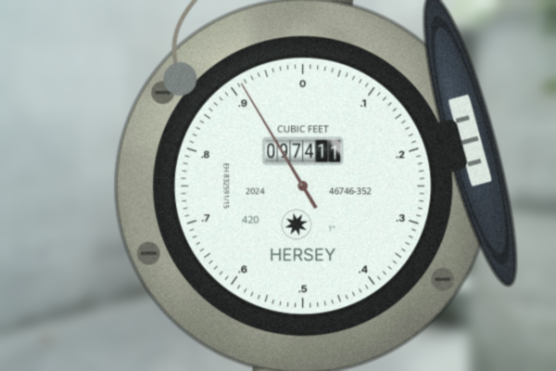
value=97410.91 unit=ft³
